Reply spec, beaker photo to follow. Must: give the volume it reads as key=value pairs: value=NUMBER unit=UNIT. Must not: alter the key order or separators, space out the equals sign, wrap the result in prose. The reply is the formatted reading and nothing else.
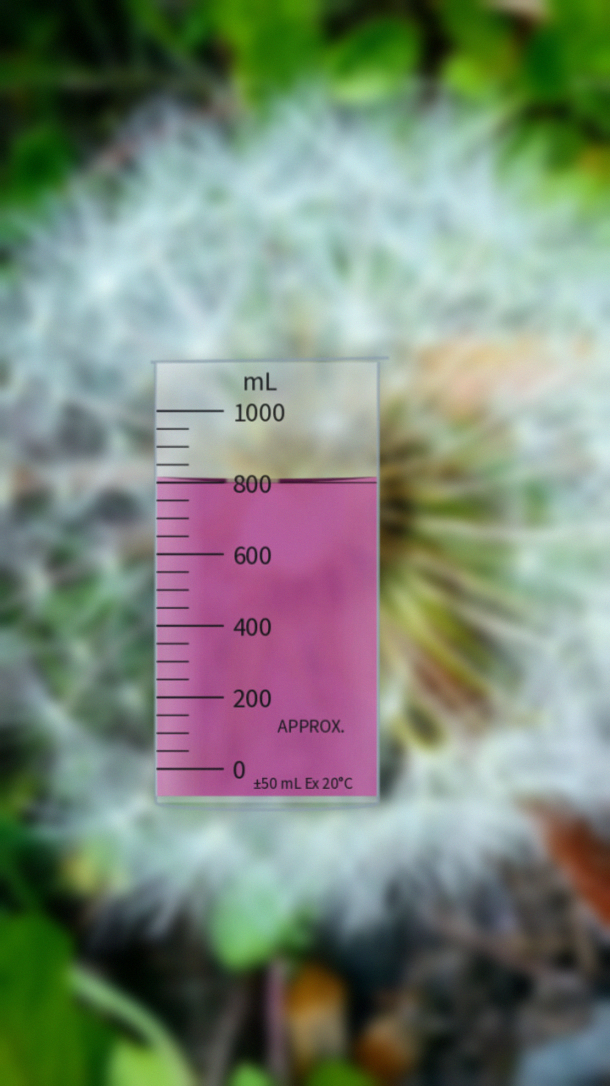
value=800 unit=mL
